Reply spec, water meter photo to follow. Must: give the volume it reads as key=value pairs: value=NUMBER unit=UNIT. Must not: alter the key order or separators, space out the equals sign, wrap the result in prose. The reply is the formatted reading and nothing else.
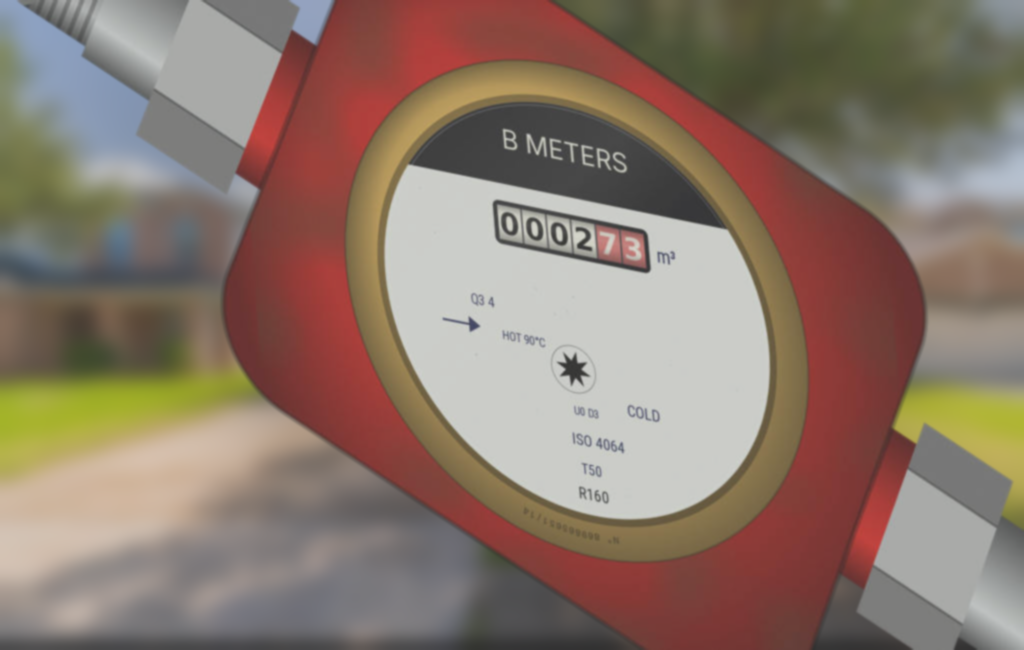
value=2.73 unit=m³
